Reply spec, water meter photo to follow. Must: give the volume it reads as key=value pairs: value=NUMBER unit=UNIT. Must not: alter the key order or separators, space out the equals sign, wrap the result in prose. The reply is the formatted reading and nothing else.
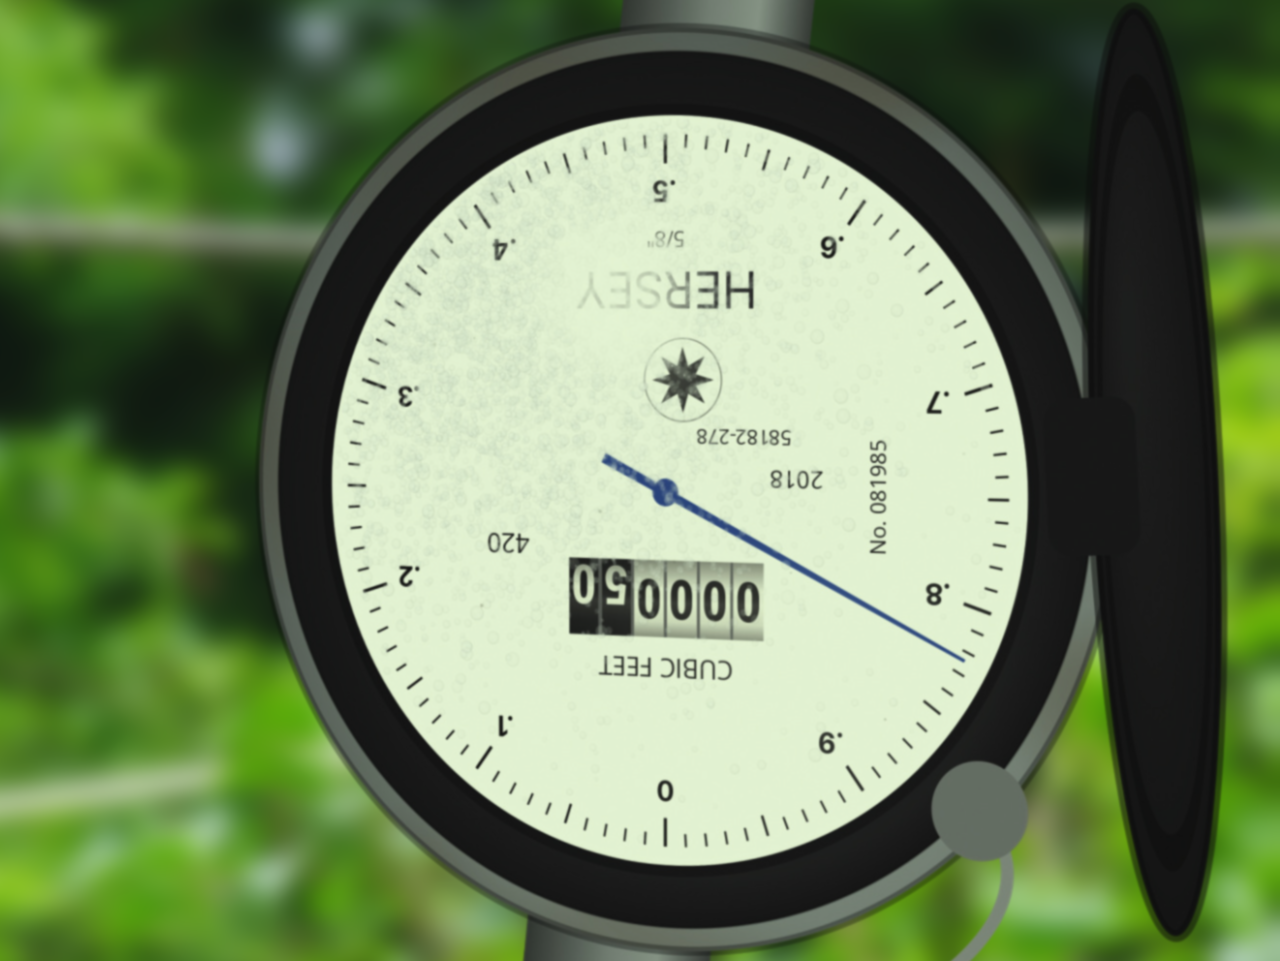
value=49.82 unit=ft³
